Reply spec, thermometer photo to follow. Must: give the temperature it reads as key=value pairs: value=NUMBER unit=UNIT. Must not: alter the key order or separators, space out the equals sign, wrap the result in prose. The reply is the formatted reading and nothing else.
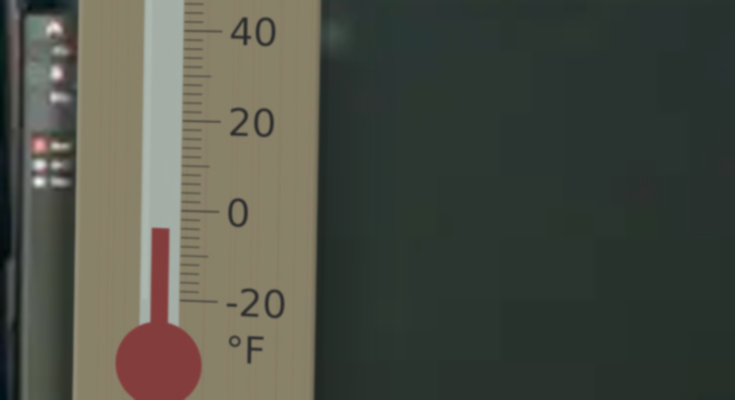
value=-4 unit=°F
